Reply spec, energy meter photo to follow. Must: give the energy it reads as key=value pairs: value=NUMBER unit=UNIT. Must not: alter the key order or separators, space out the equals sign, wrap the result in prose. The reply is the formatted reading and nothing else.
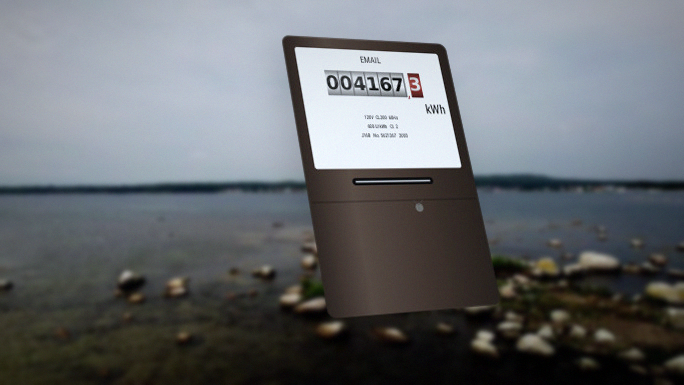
value=4167.3 unit=kWh
